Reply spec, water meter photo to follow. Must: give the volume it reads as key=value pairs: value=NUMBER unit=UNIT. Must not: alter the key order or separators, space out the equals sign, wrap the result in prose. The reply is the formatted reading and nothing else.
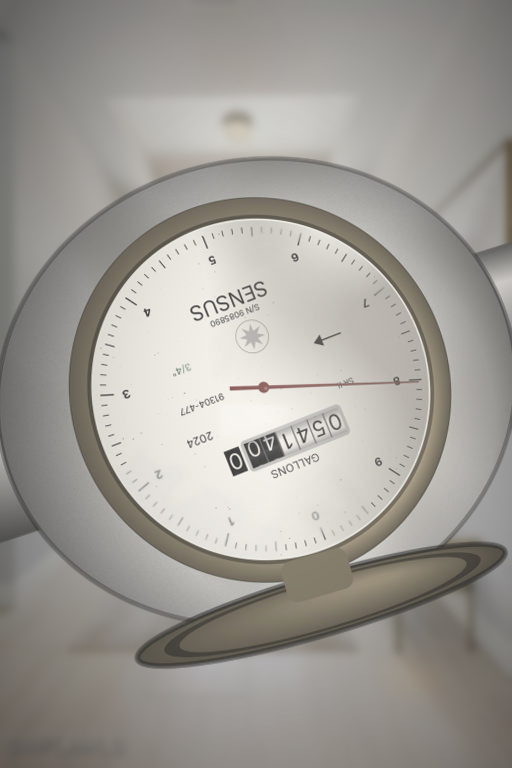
value=541398.0 unit=gal
